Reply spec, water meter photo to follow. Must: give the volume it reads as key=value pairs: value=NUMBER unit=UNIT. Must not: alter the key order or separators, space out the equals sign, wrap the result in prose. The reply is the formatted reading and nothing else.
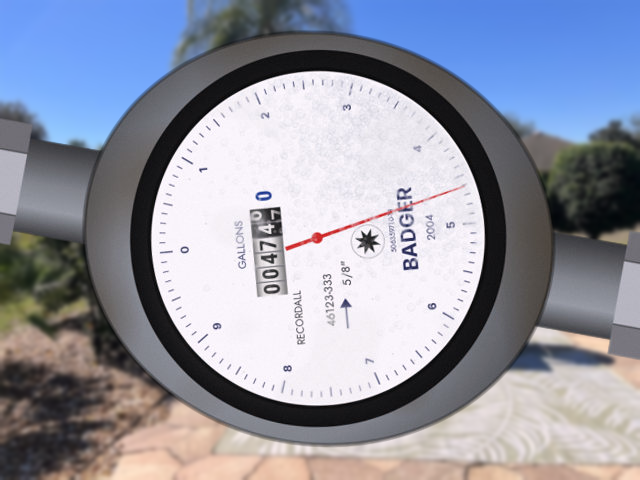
value=47464.6 unit=gal
